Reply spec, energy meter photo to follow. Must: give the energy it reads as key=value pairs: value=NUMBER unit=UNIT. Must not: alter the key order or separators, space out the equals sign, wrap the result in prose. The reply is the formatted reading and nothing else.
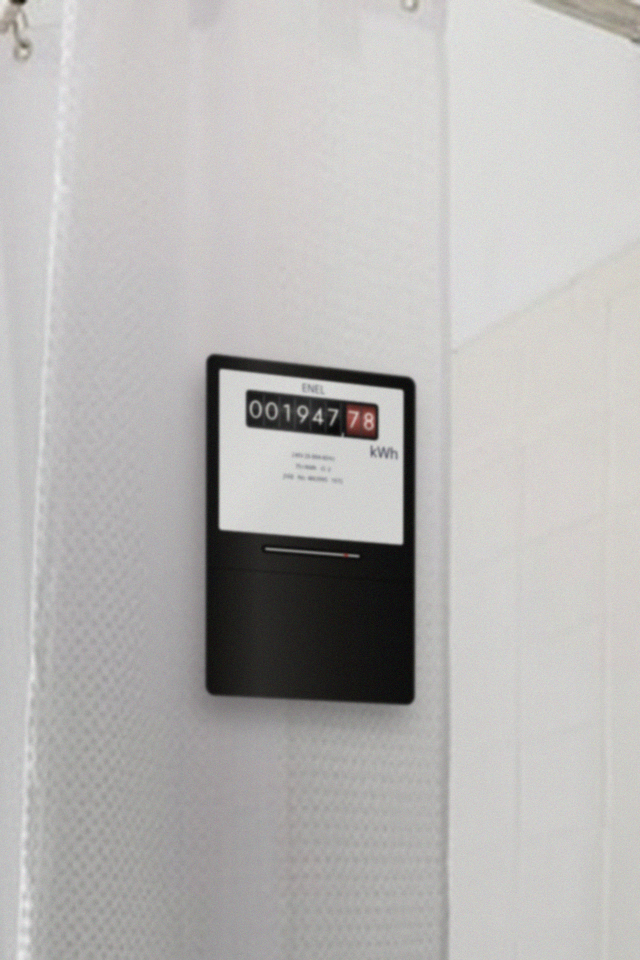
value=1947.78 unit=kWh
